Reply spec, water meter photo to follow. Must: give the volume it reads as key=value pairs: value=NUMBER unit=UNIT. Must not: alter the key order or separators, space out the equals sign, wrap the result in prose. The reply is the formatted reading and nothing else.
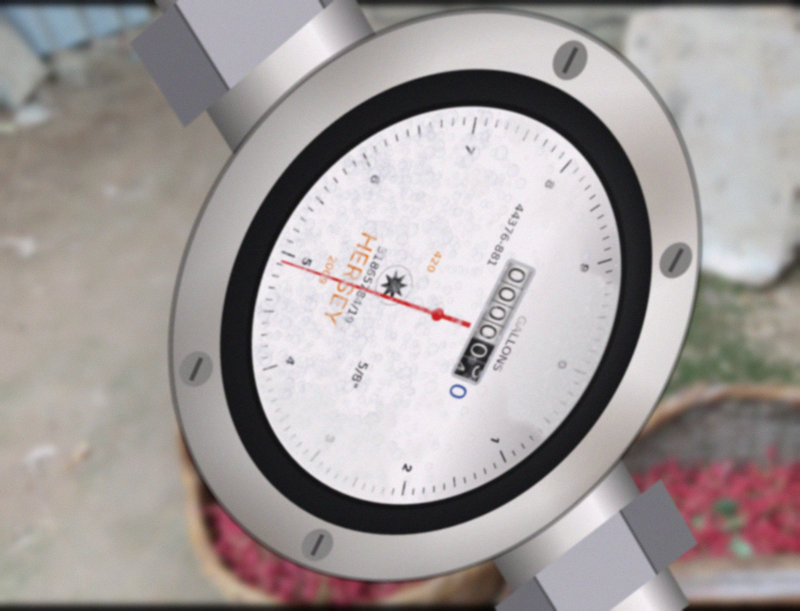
value=34.9 unit=gal
